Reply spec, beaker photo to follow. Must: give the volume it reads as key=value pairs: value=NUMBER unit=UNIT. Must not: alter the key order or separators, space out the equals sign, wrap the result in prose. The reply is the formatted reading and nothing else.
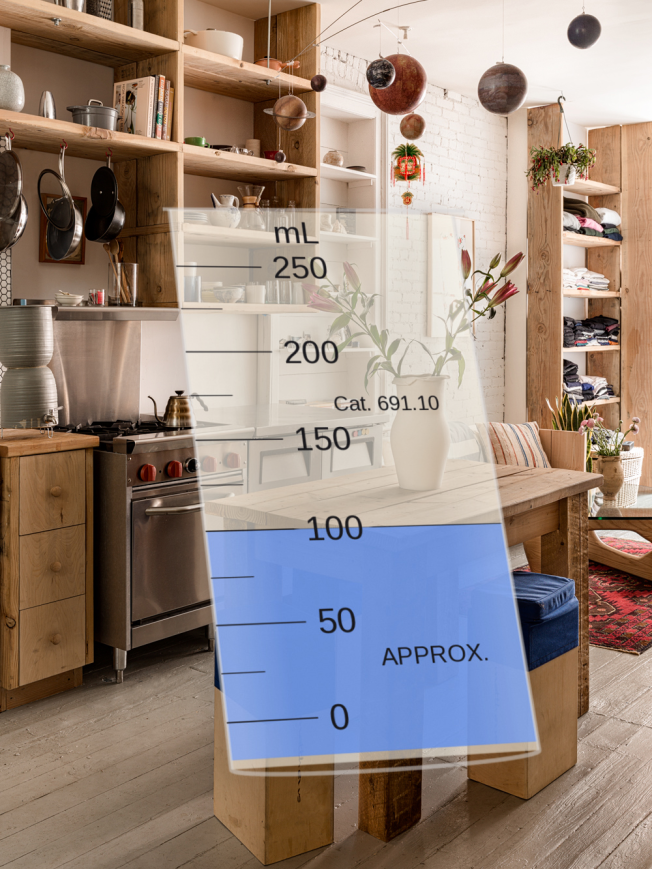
value=100 unit=mL
